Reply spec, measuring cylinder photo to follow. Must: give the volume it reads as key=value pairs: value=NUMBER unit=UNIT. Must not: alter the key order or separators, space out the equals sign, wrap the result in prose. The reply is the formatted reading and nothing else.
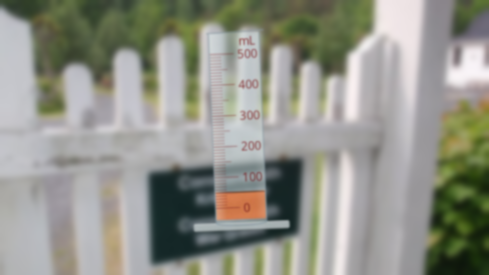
value=50 unit=mL
